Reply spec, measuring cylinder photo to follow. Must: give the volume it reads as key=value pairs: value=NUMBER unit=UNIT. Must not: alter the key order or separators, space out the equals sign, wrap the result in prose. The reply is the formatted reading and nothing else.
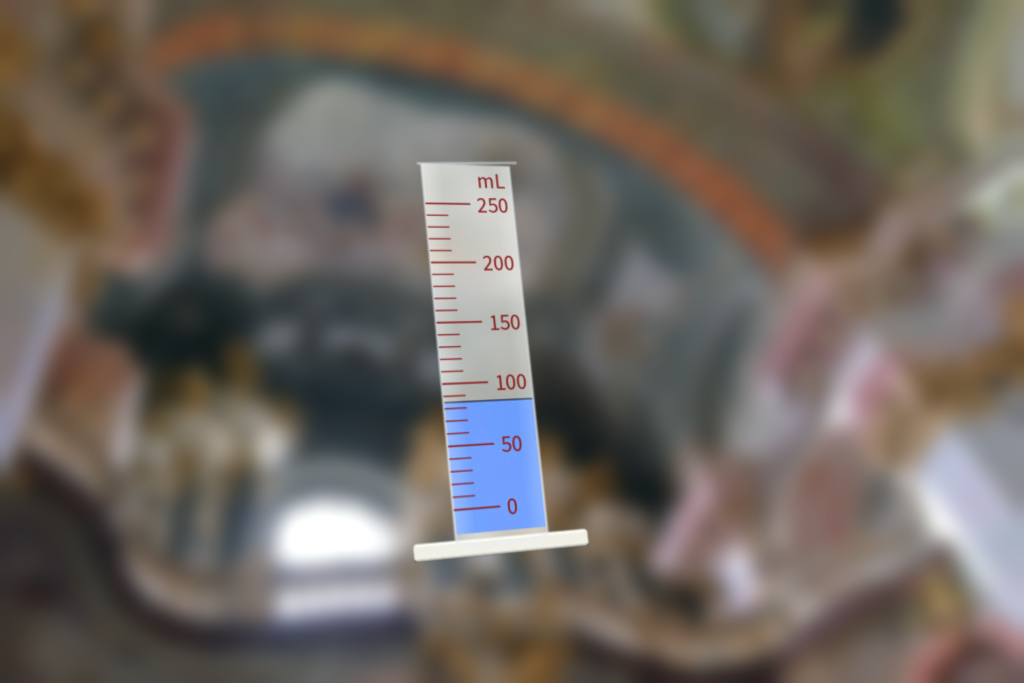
value=85 unit=mL
